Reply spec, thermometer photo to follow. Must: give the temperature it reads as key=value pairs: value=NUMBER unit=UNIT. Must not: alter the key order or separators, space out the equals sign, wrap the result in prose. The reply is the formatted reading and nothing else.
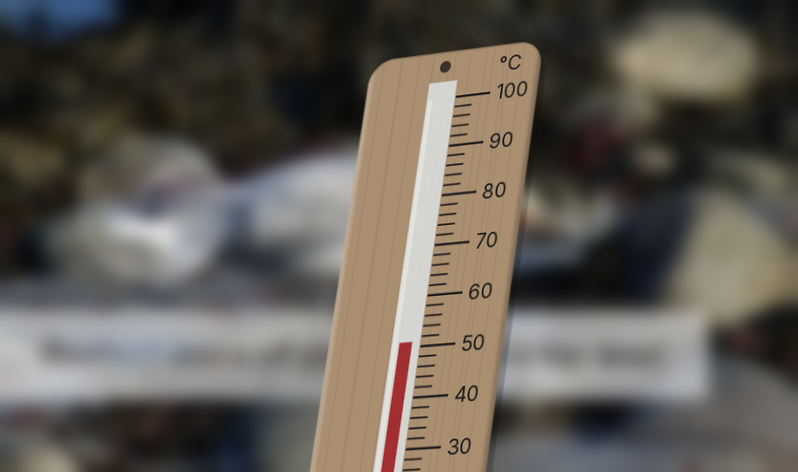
value=51 unit=°C
